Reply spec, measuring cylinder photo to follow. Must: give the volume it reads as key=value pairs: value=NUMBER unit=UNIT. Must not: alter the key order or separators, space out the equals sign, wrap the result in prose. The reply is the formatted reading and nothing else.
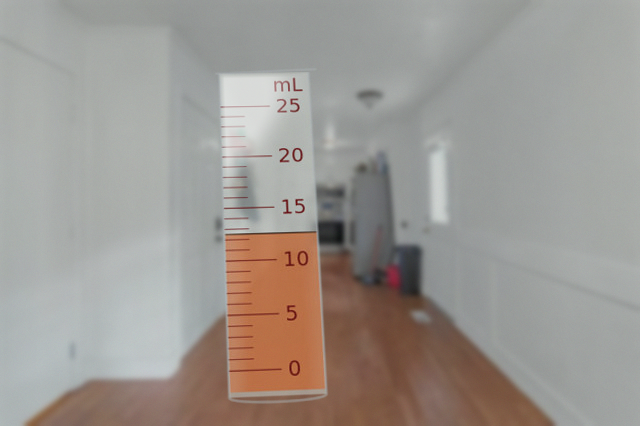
value=12.5 unit=mL
